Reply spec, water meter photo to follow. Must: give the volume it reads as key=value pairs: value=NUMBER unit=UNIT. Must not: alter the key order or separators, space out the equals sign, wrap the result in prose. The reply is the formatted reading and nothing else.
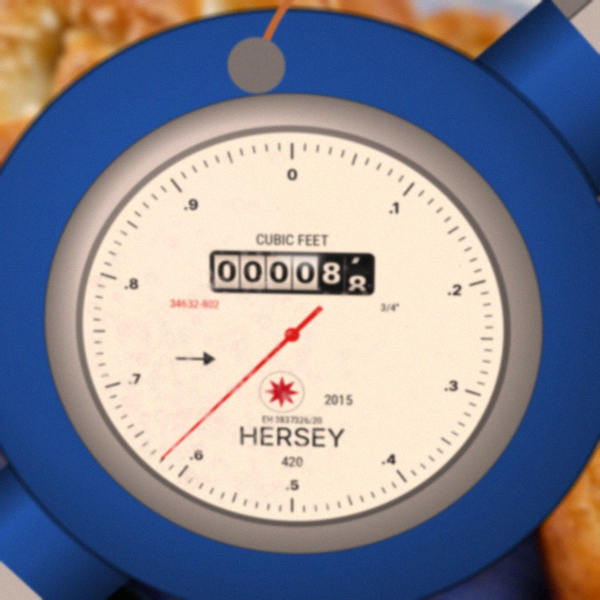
value=87.62 unit=ft³
